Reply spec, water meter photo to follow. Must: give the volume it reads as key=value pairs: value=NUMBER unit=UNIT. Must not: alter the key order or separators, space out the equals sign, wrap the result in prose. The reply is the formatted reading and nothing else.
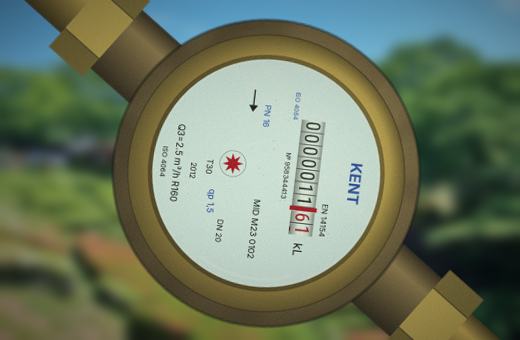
value=11.61 unit=kL
